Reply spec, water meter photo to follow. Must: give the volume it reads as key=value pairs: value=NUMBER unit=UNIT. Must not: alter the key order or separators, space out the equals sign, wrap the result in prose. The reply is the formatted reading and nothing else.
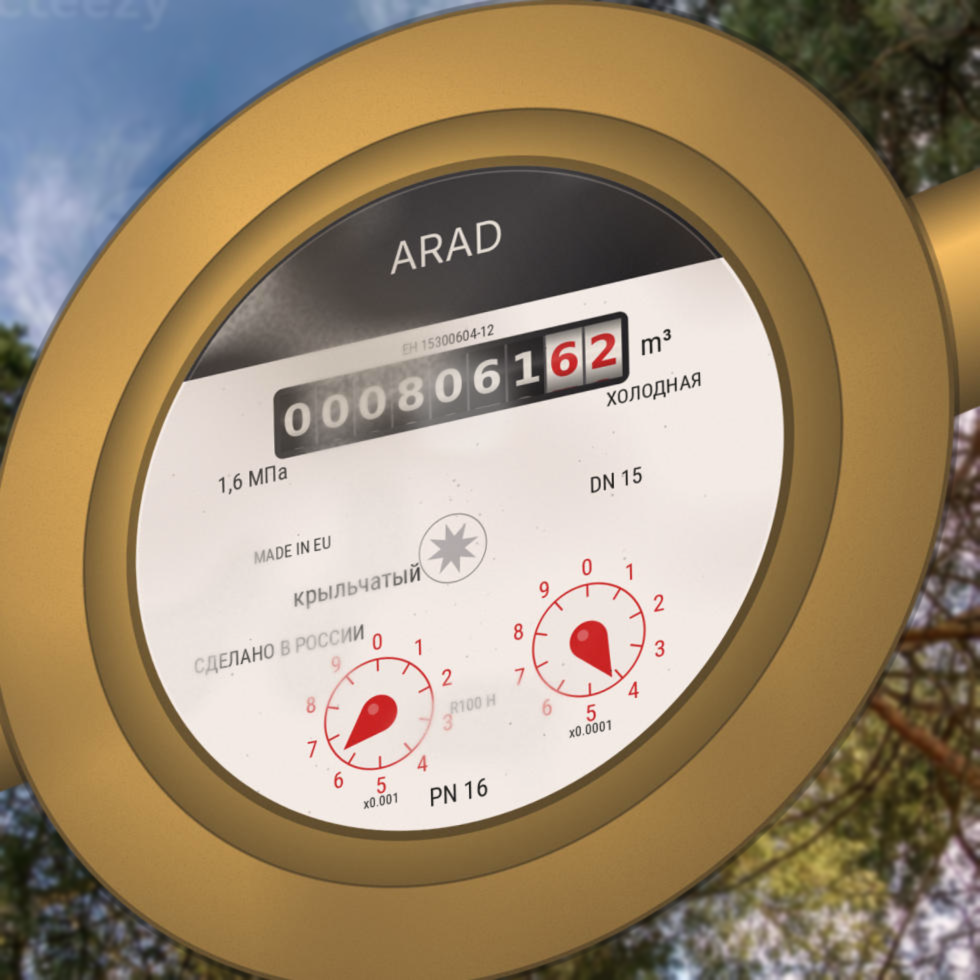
value=8061.6264 unit=m³
